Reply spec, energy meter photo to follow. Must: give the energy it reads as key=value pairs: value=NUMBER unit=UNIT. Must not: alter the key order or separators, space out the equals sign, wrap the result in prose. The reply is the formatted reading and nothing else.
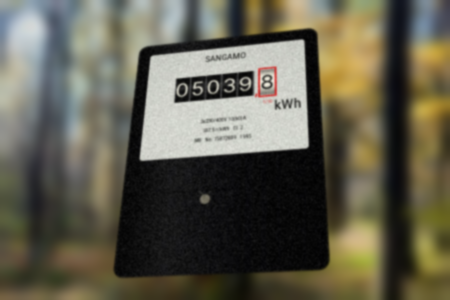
value=5039.8 unit=kWh
